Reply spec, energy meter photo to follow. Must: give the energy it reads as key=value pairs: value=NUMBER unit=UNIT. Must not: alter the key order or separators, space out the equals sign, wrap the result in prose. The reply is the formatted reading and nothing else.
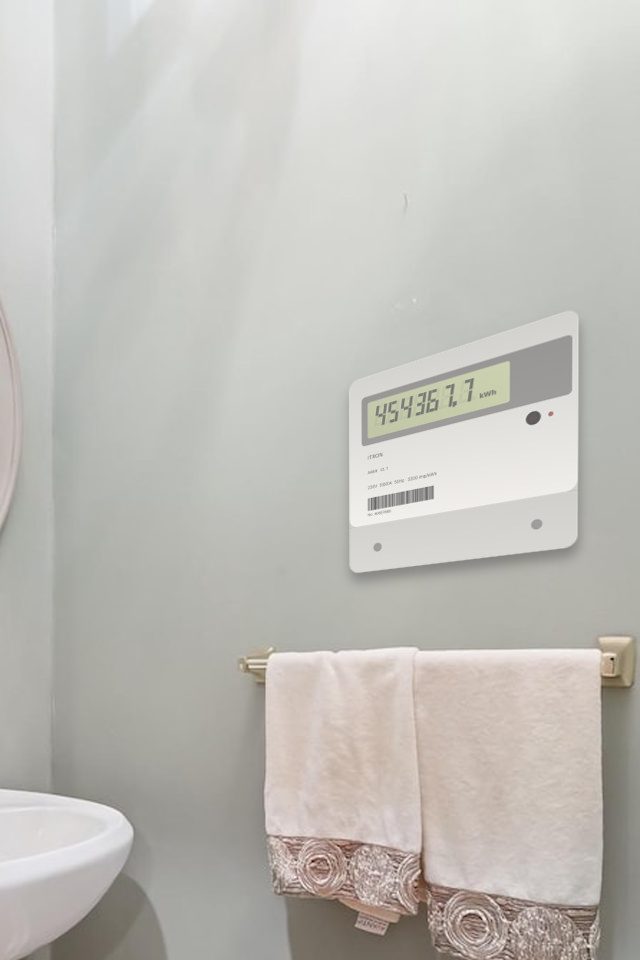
value=454367.7 unit=kWh
